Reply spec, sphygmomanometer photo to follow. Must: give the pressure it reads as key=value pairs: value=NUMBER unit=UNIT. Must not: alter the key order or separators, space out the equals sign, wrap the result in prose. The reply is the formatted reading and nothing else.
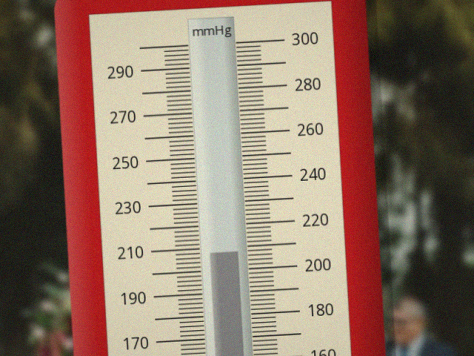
value=208 unit=mmHg
